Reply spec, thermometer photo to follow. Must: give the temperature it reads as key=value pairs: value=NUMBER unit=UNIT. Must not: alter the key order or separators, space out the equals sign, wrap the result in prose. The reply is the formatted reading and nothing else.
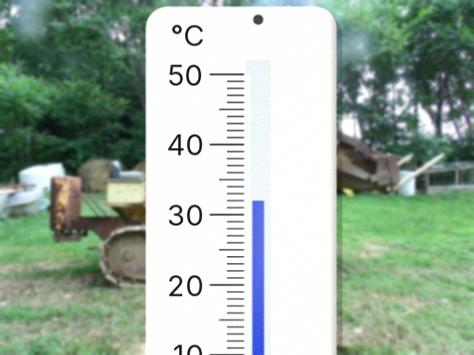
value=32 unit=°C
